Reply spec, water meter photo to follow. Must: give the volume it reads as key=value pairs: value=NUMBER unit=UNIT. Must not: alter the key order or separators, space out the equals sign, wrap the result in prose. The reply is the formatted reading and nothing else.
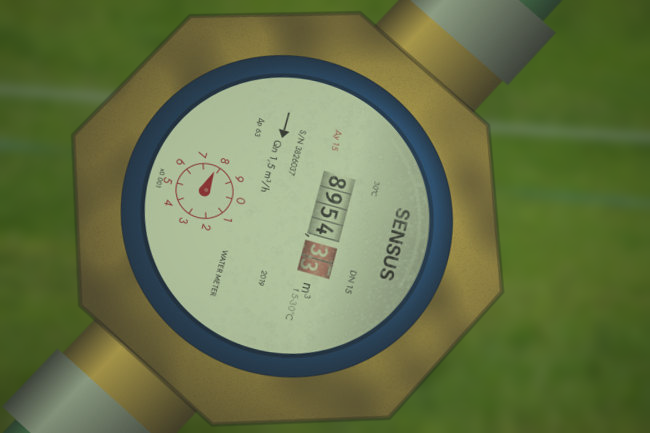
value=8954.327 unit=m³
